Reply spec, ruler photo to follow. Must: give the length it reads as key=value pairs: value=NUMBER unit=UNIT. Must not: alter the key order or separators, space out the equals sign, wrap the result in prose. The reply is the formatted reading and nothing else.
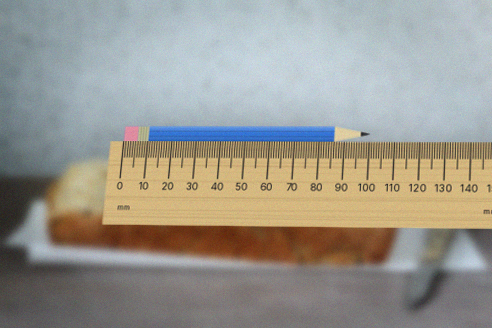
value=100 unit=mm
